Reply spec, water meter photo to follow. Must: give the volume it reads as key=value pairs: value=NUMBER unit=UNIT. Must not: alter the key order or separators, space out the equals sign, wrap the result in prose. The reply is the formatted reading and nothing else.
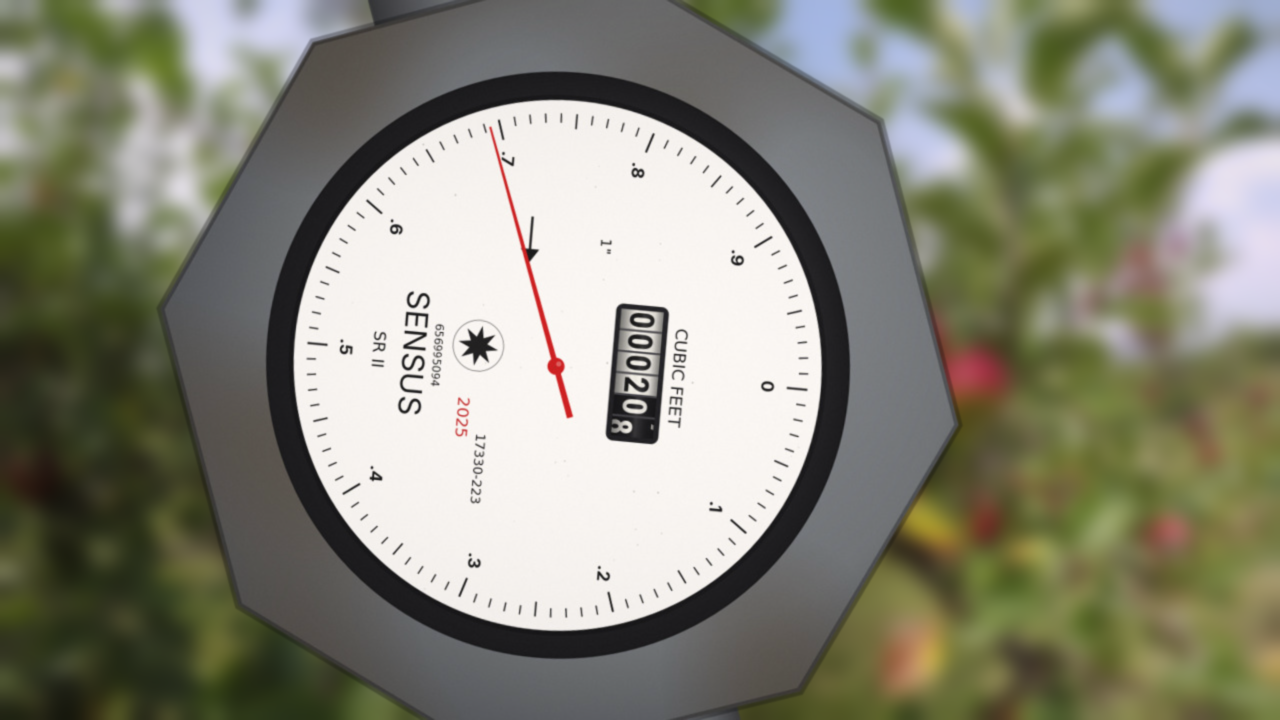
value=207.69 unit=ft³
